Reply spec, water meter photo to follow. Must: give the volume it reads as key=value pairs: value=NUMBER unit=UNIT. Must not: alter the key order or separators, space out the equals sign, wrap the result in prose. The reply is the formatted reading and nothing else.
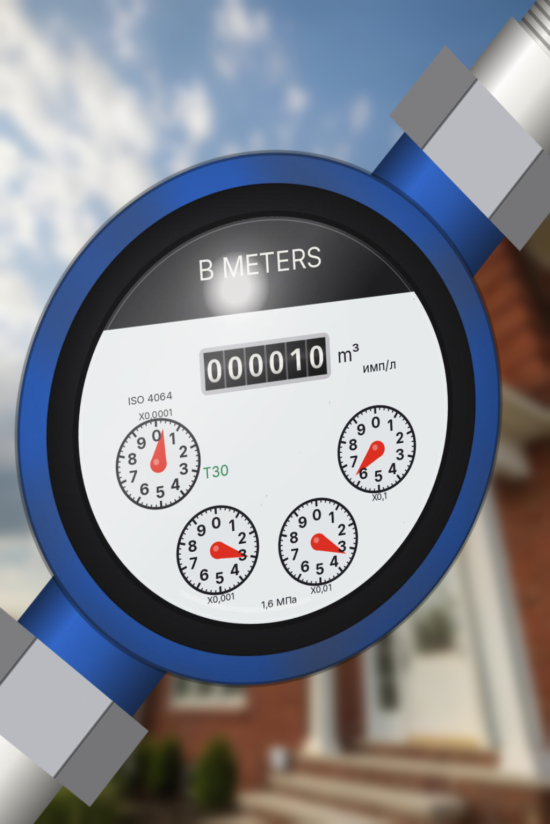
value=10.6330 unit=m³
